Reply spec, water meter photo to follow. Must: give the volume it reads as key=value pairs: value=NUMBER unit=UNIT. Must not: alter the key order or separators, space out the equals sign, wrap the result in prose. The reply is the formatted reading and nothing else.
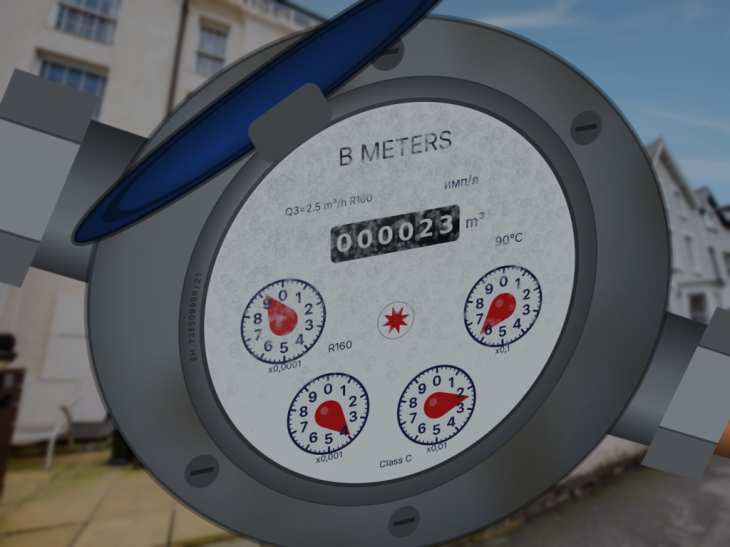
value=23.6239 unit=m³
